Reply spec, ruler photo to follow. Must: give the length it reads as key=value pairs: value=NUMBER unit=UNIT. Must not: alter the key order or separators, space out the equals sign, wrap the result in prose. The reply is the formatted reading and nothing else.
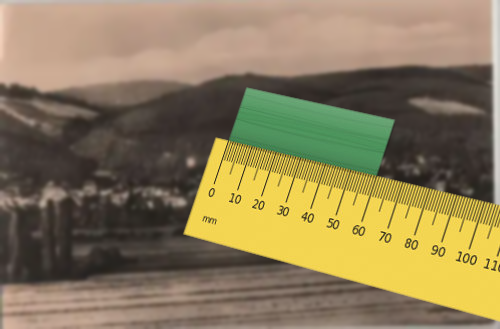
value=60 unit=mm
